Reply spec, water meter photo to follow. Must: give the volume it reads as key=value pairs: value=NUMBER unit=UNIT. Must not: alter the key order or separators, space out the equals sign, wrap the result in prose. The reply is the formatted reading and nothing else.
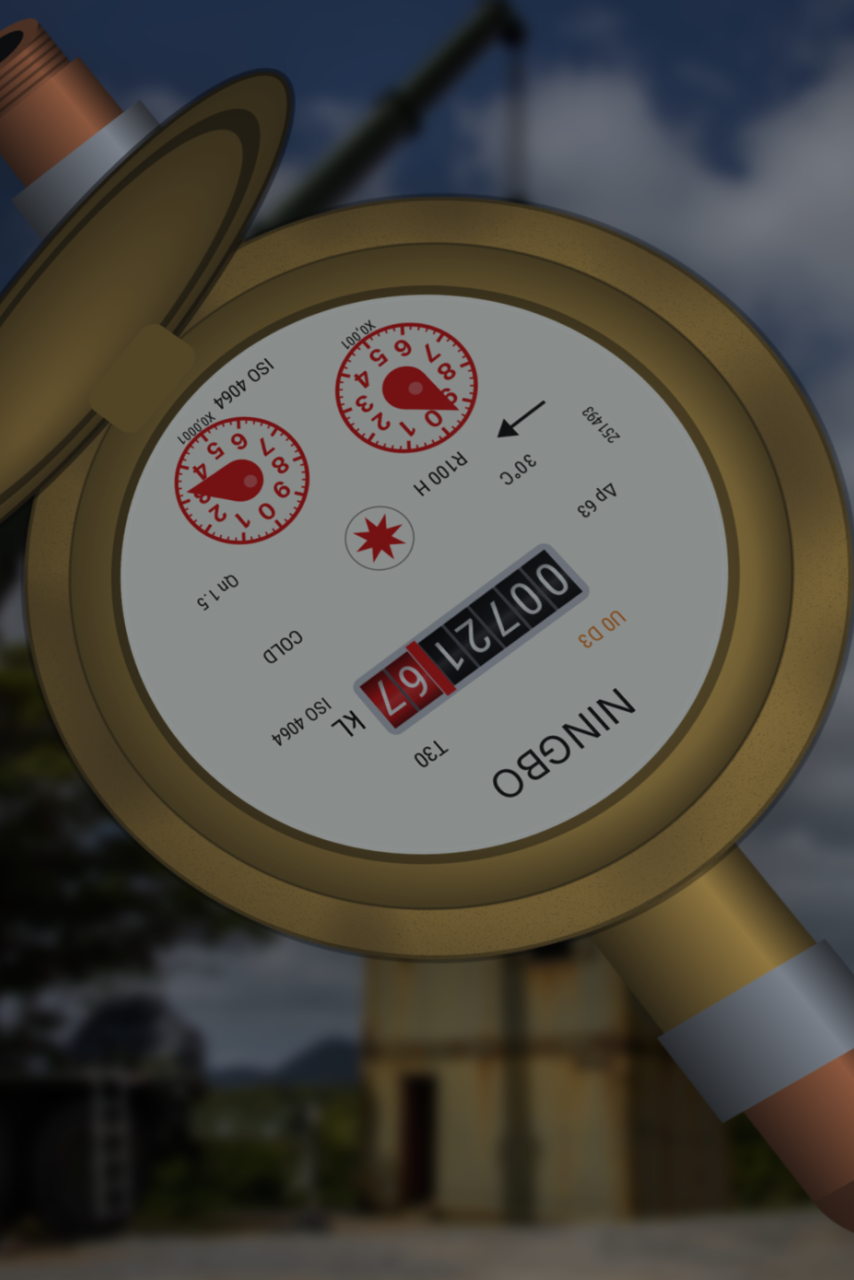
value=721.6693 unit=kL
